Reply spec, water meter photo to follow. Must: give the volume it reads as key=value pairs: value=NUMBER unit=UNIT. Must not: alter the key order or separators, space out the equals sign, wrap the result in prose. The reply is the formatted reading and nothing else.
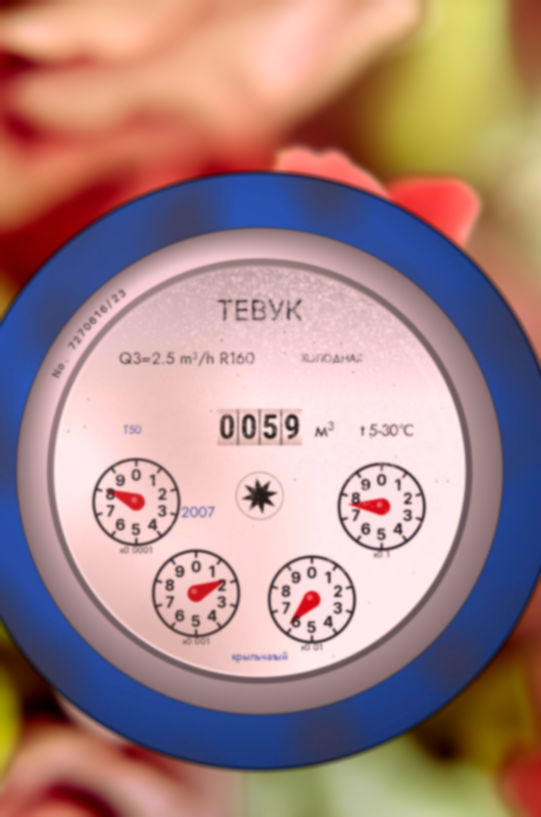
value=59.7618 unit=m³
